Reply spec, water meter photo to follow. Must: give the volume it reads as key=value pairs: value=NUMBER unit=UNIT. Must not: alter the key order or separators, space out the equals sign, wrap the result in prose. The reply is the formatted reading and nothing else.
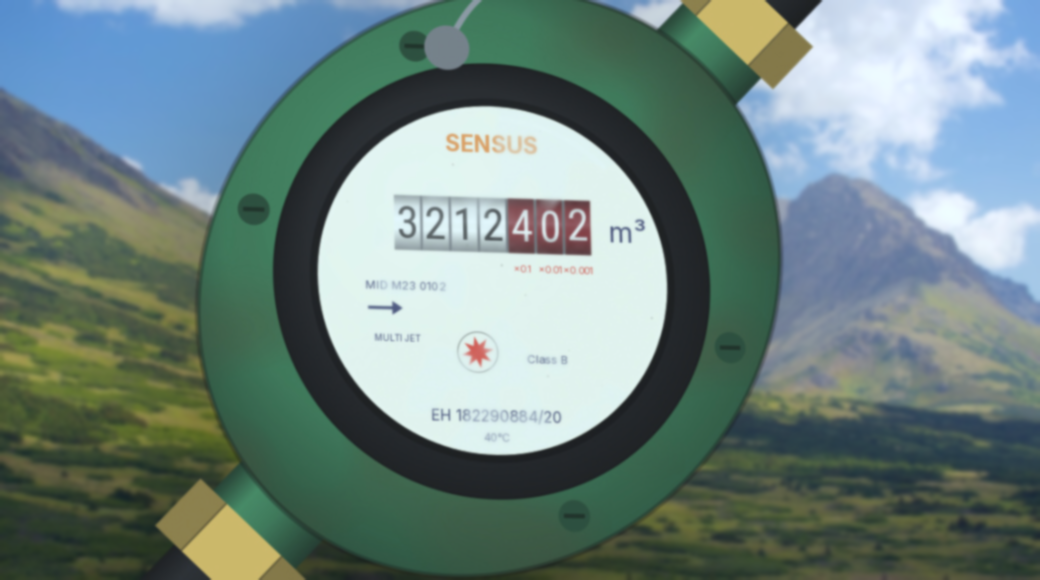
value=3212.402 unit=m³
